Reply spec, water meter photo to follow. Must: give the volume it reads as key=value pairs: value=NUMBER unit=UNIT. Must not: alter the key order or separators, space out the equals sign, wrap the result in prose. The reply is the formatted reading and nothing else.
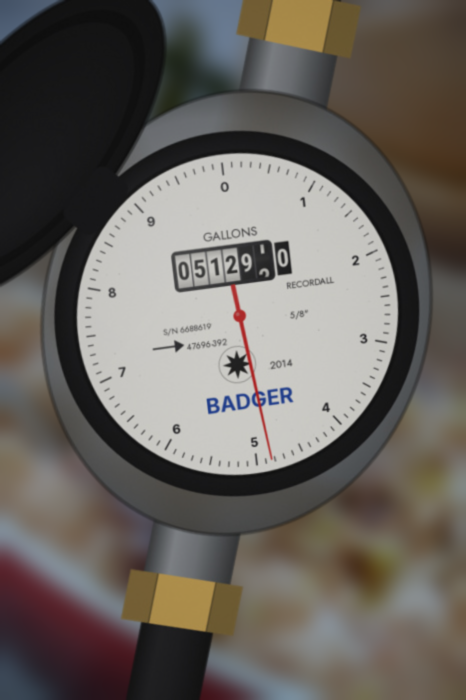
value=512914.8 unit=gal
